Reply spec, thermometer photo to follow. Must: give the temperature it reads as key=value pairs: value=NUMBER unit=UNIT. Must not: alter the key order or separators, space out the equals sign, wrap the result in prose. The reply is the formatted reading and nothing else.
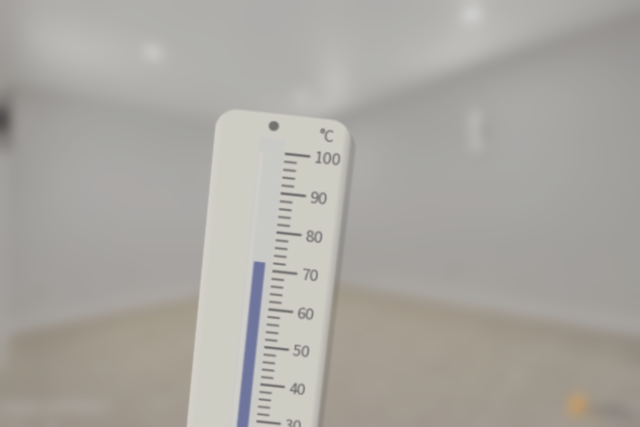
value=72 unit=°C
